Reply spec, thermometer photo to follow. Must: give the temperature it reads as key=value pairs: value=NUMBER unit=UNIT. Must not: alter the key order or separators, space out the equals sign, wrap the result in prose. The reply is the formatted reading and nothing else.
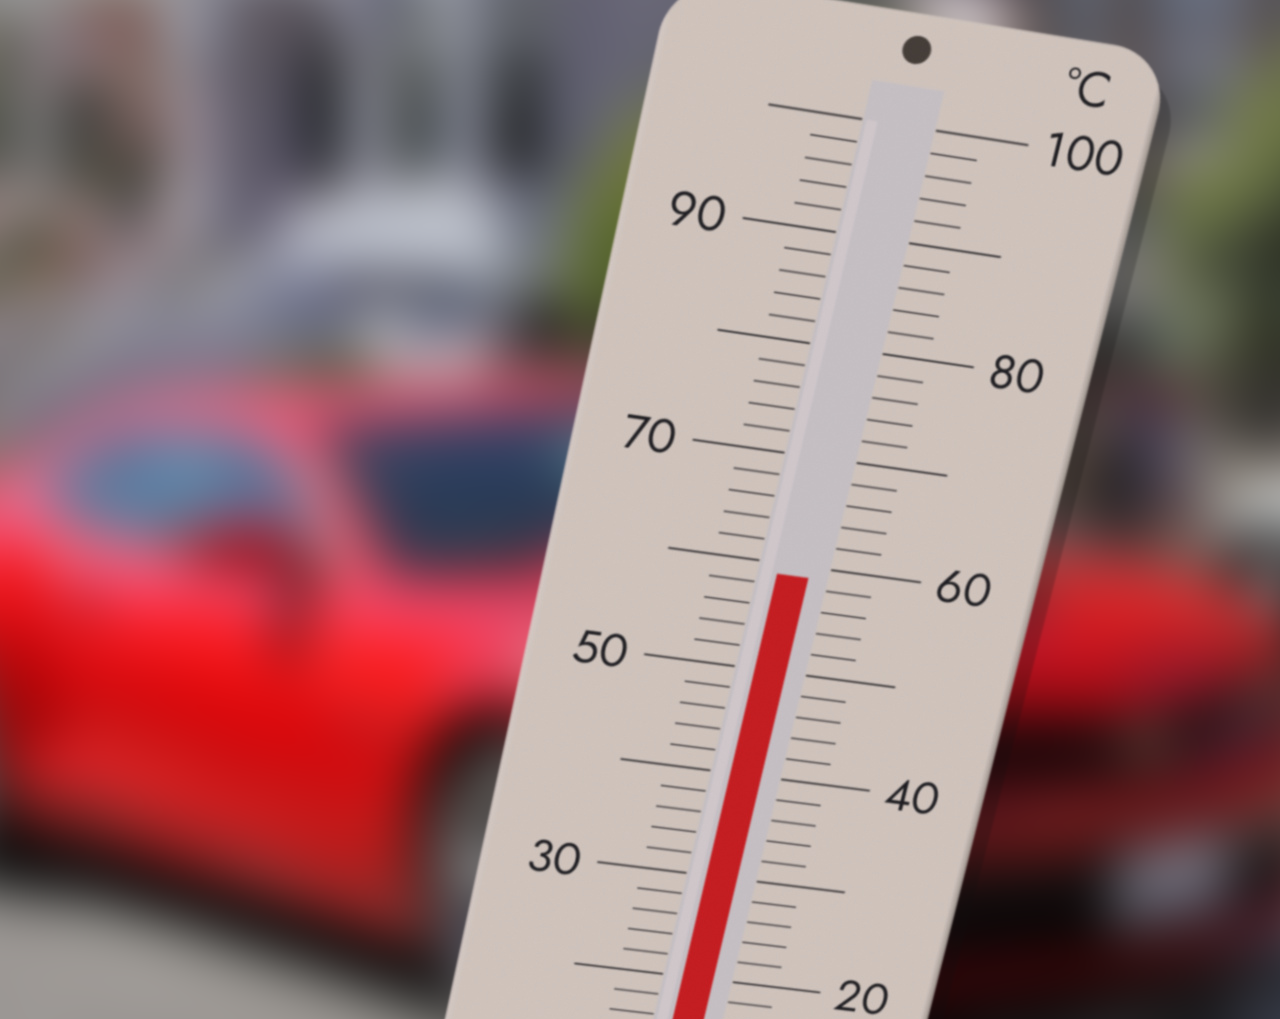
value=59 unit=°C
